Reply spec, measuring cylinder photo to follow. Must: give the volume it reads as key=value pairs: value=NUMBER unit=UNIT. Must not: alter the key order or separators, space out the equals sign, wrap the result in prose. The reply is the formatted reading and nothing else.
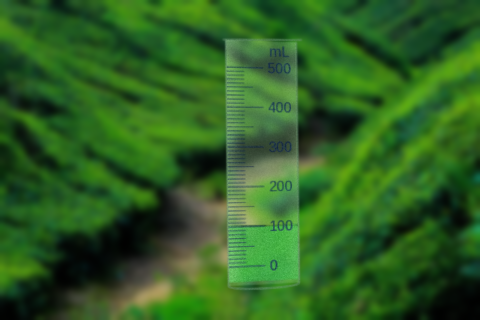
value=100 unit=mL
